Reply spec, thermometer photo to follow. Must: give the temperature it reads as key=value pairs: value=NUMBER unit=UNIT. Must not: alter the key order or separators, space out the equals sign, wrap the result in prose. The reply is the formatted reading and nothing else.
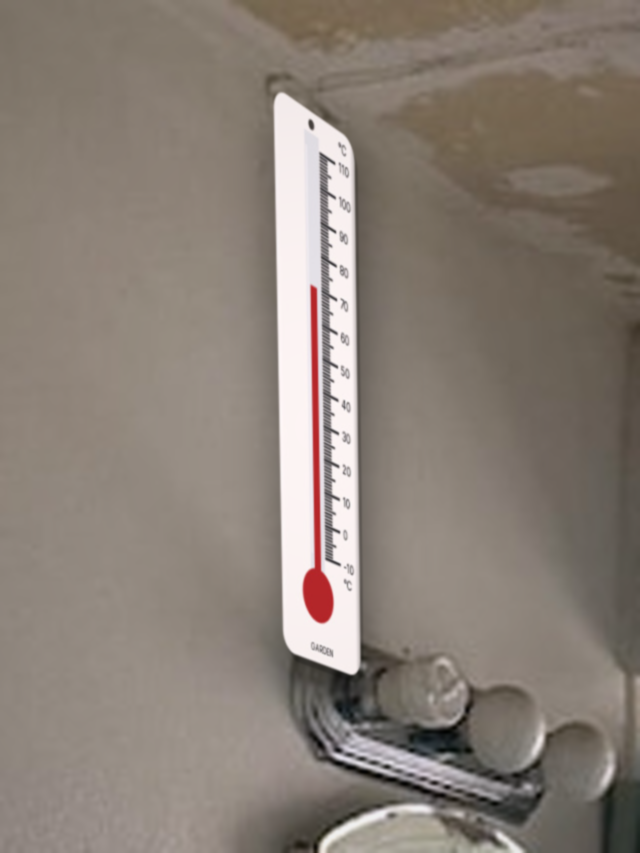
value=70 unit=°C
